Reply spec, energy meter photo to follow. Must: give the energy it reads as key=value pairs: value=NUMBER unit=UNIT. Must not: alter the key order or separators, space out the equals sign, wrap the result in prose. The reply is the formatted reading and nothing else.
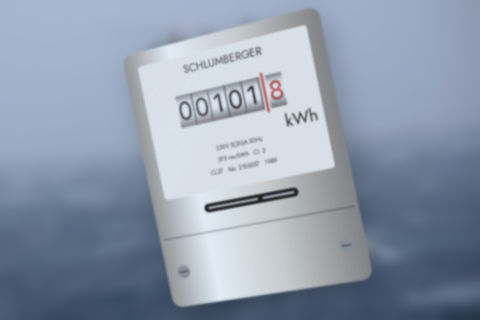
value=101.8 unit=kWh
